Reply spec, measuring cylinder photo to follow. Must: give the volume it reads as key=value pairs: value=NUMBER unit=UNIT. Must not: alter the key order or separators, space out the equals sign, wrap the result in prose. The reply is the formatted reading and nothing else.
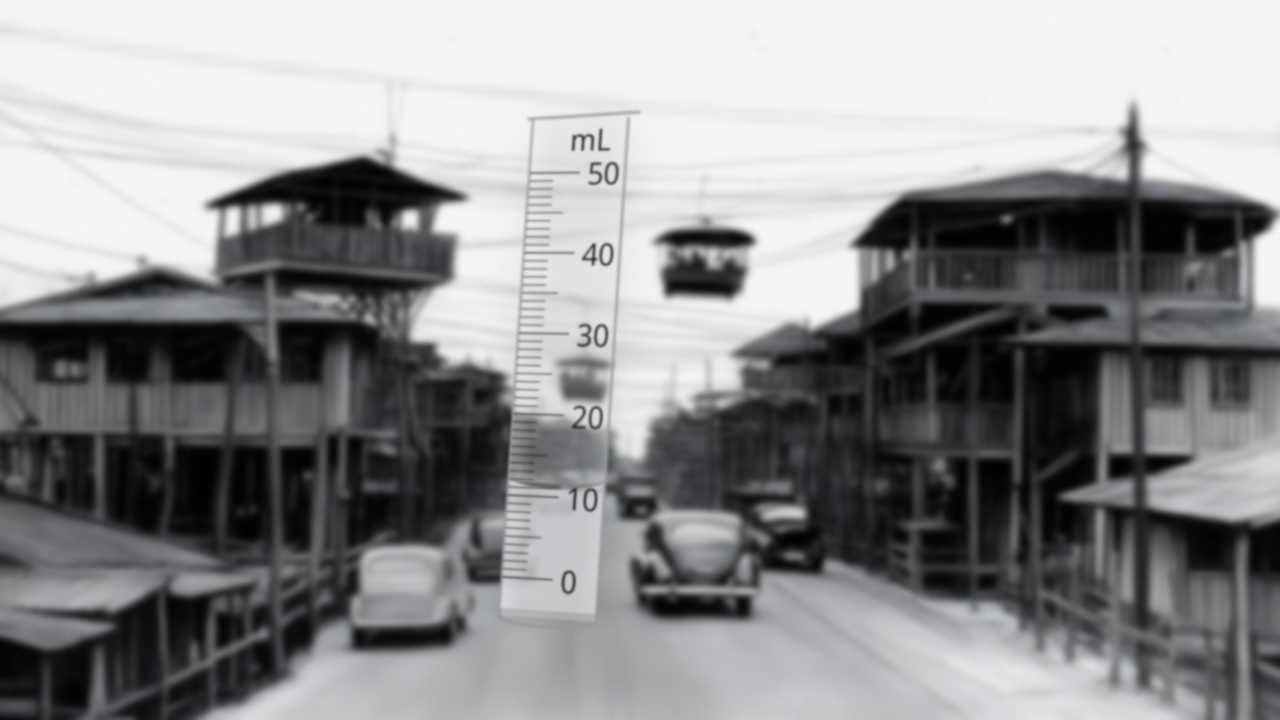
value=11 unit=mL
